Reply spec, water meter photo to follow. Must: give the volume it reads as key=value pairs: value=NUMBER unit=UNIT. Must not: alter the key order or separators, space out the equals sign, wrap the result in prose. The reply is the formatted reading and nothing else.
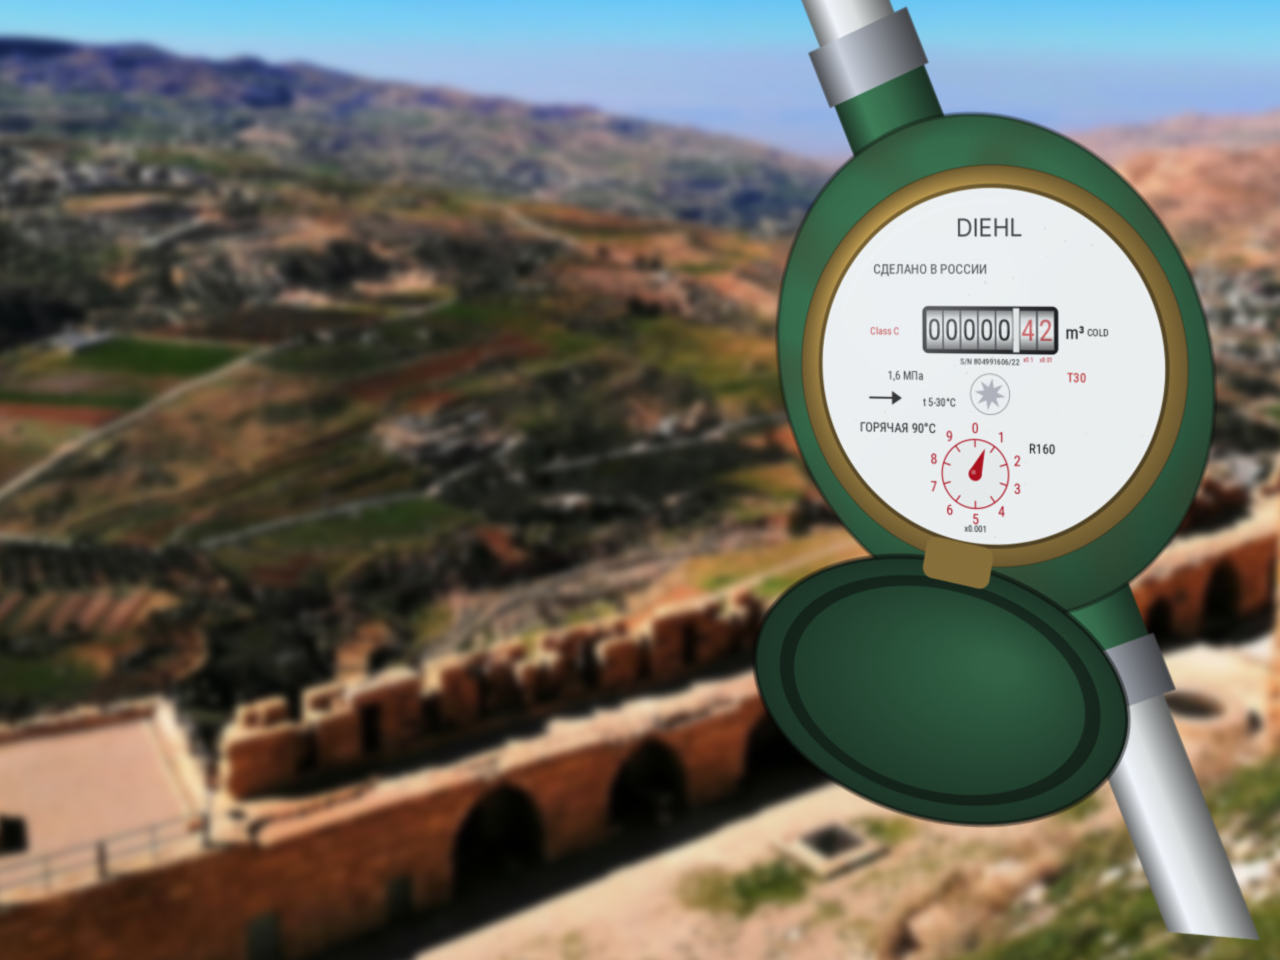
value=0.420 unit=m³
